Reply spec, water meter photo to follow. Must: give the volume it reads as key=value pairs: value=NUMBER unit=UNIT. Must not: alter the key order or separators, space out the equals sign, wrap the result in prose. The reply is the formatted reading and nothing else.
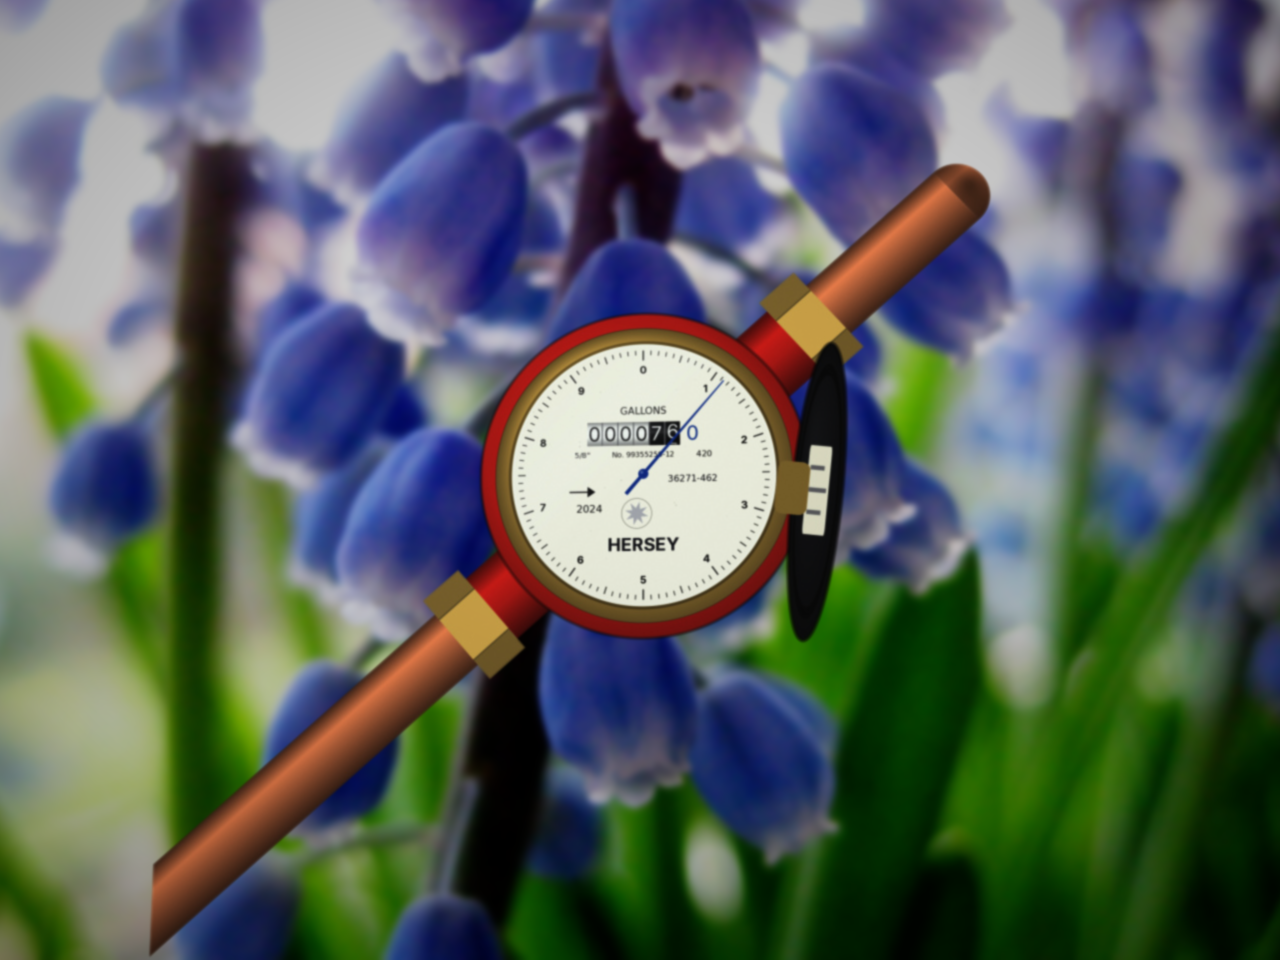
value=761.1 unit=gal
